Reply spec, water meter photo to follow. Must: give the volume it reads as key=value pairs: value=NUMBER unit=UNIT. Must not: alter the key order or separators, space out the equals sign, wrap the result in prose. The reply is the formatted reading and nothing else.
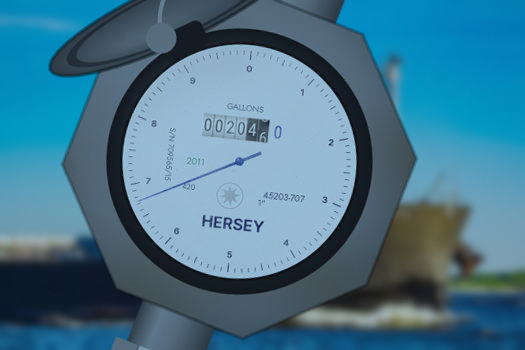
value=20456.7 unit=gal
